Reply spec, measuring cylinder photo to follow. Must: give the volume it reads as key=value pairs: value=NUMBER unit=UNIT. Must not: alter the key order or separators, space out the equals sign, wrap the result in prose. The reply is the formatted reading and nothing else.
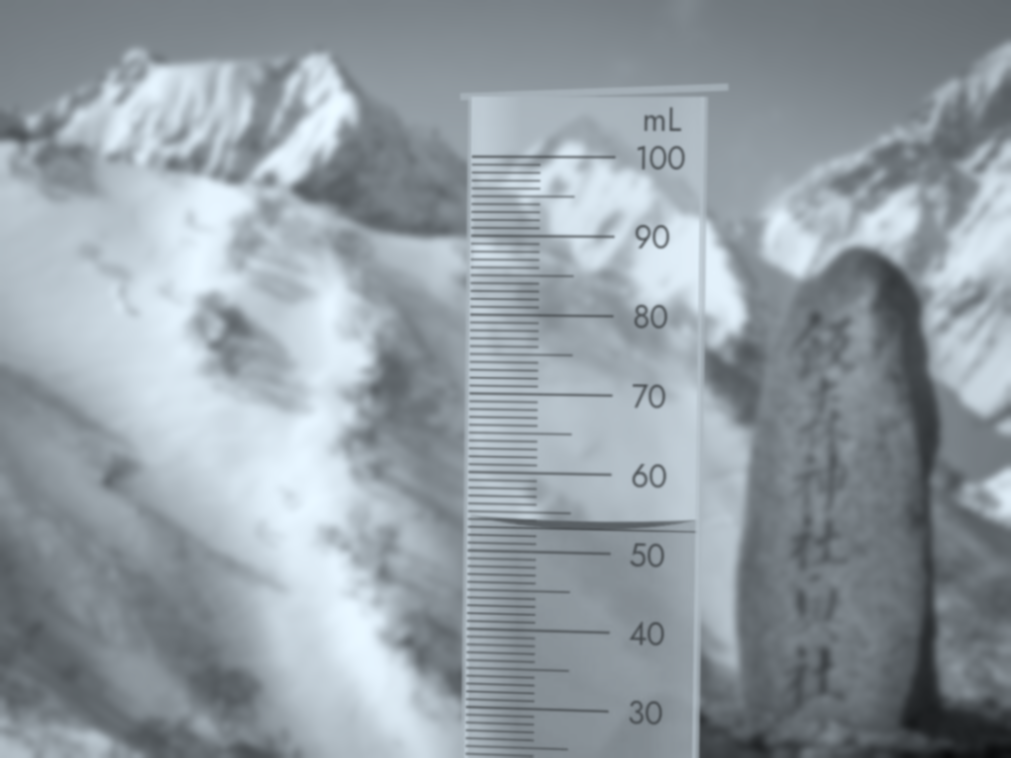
value=53 unit=mL
